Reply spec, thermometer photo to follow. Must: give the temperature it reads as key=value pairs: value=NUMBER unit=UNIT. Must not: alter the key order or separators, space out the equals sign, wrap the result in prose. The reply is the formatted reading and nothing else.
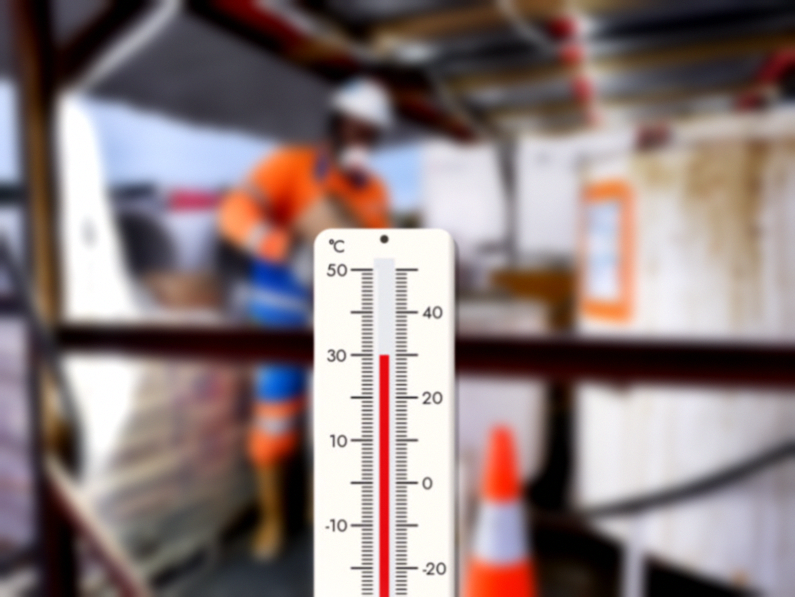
value=30 unit=°C
